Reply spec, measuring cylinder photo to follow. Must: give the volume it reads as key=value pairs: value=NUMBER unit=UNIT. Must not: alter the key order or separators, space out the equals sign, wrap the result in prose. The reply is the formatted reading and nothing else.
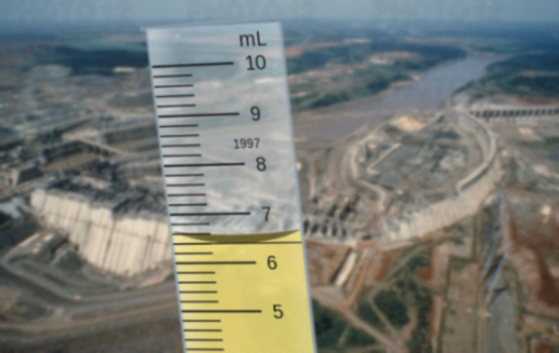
value=6.4 unit=mL
